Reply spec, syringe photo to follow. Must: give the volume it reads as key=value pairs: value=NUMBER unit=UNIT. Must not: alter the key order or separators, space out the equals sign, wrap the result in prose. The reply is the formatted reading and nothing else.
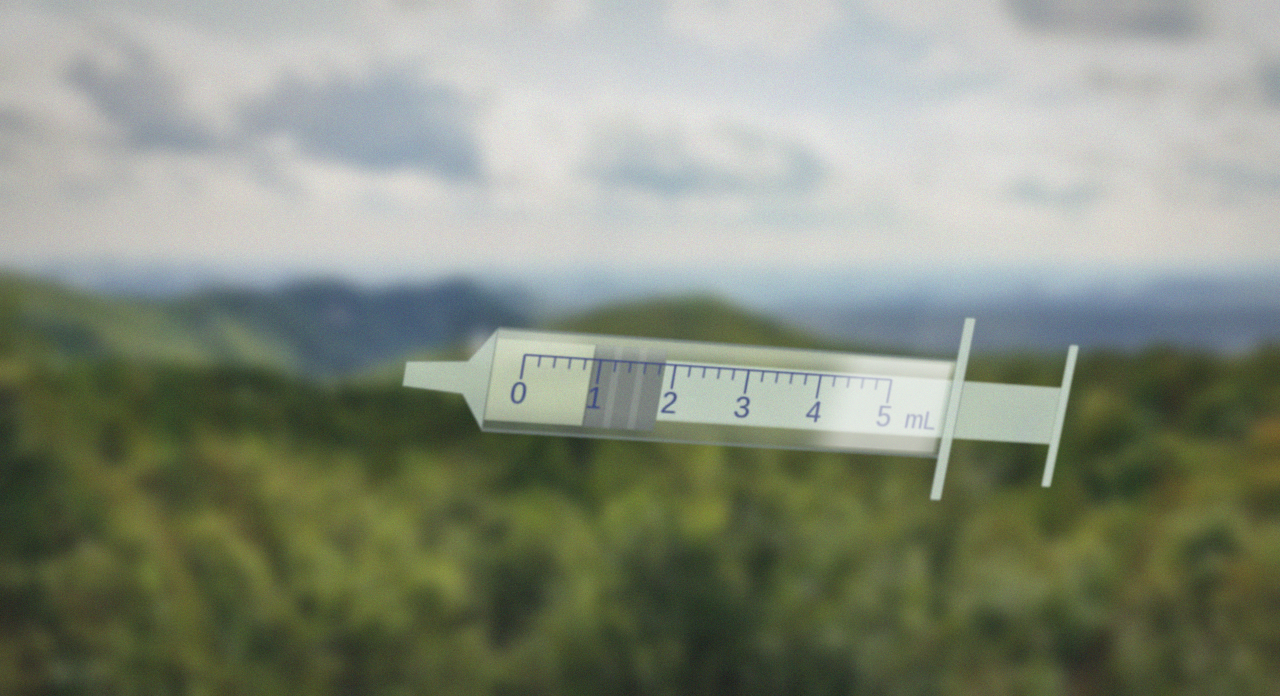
value=0.9 unit=mL
